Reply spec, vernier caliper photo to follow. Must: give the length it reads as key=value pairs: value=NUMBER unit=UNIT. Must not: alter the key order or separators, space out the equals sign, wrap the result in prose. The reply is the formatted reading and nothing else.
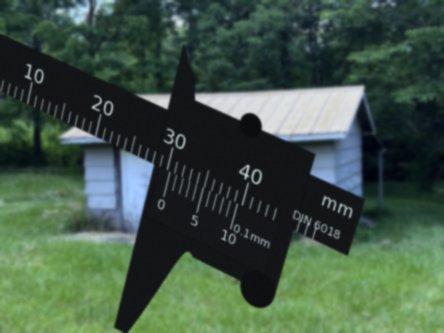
value=30.4 unit=mm
